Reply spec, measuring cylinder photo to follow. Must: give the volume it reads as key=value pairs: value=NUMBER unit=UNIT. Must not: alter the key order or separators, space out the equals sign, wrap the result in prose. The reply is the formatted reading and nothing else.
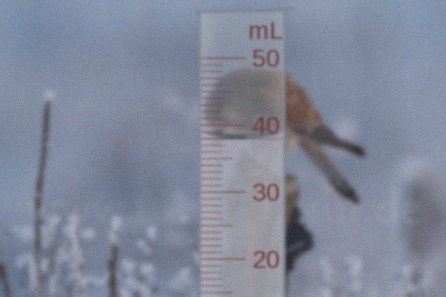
value=38 unit=mL
